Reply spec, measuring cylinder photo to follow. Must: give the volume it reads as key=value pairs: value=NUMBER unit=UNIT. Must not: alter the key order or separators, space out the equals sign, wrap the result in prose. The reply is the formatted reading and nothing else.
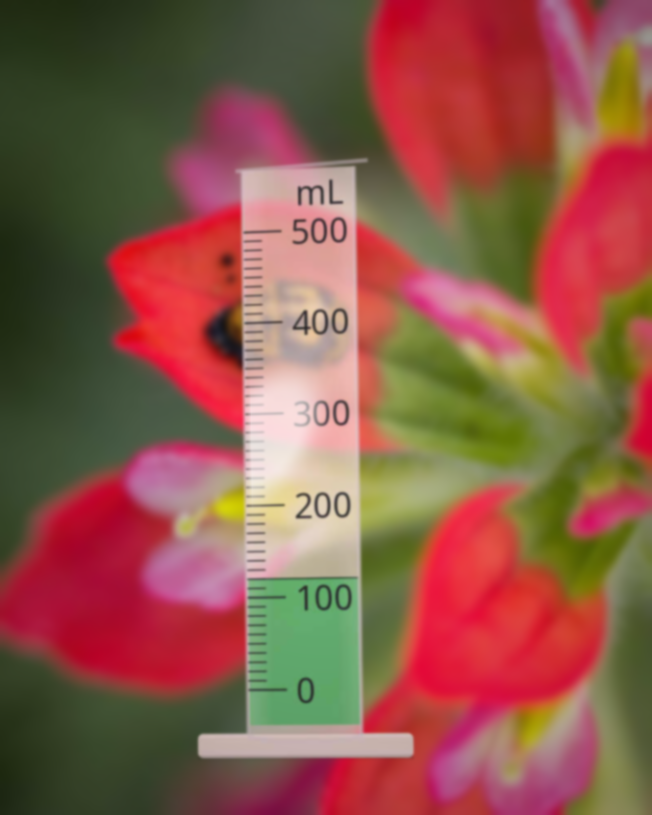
value=120 unit=mL
